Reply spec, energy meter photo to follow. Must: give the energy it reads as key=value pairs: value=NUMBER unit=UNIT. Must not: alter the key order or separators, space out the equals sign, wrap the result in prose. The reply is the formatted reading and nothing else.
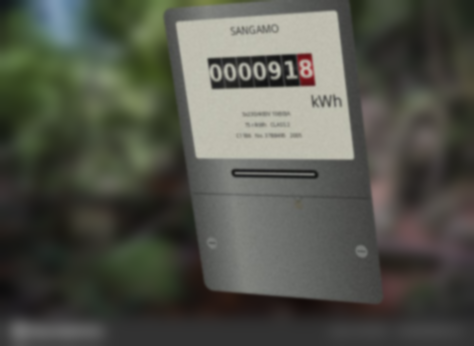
value=91.8 unit=kWh
